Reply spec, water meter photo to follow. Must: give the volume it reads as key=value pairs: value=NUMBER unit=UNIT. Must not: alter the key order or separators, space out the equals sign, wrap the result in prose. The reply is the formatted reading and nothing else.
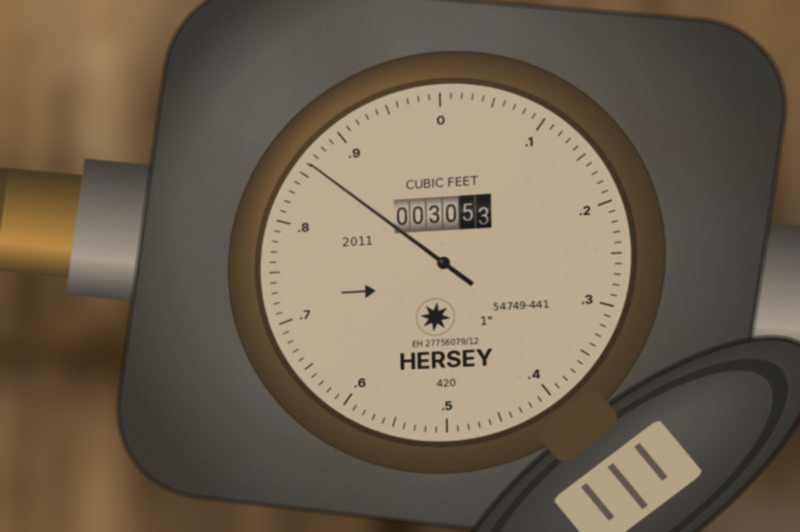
value=3052.86 unit=ft³
